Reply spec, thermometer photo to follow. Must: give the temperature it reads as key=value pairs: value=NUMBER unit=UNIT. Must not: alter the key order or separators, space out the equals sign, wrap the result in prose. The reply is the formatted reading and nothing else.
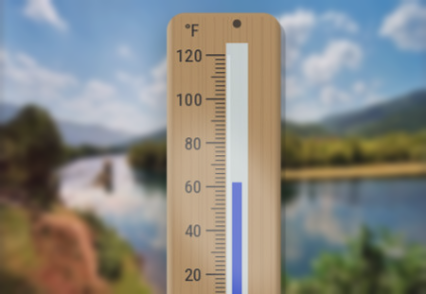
value=62 unit=°F
